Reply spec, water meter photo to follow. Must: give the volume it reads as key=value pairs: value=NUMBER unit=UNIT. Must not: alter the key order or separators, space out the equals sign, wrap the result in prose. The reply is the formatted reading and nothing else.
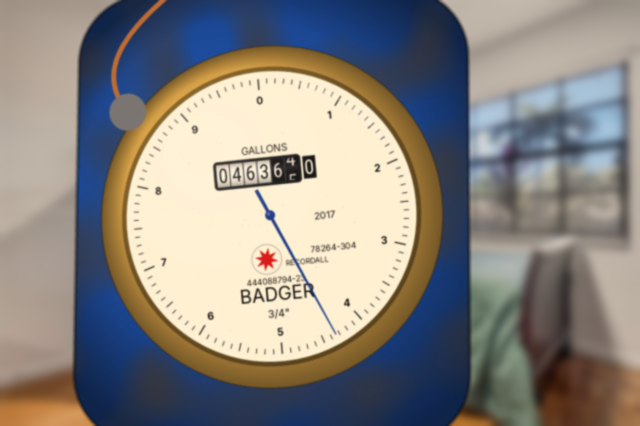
value=463644.3 unit=gal
